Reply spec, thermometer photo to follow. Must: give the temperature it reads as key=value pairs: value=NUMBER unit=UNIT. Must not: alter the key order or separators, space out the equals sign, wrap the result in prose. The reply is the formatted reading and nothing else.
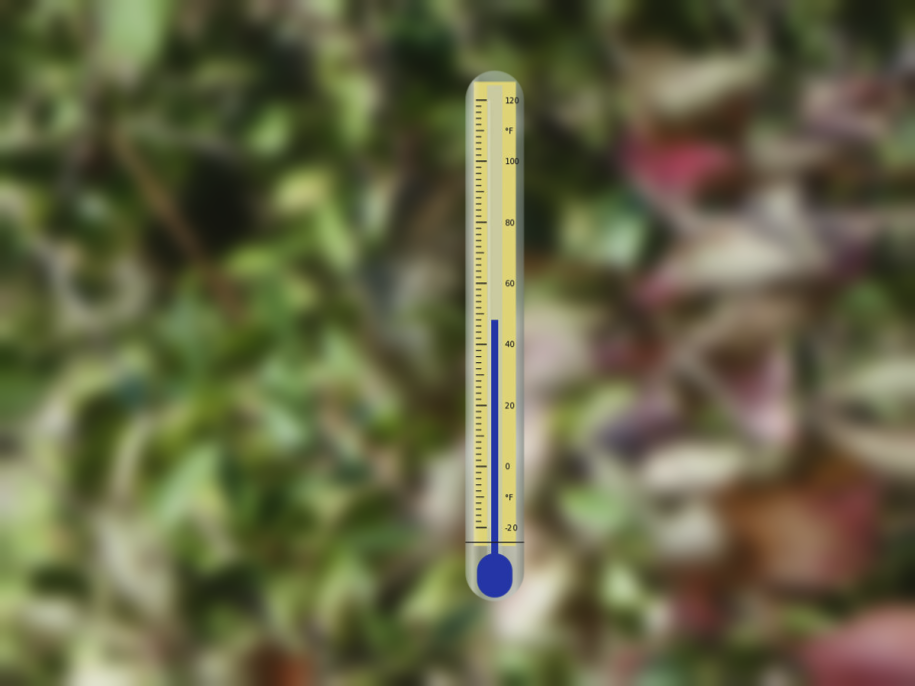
value=48 unit=°F
